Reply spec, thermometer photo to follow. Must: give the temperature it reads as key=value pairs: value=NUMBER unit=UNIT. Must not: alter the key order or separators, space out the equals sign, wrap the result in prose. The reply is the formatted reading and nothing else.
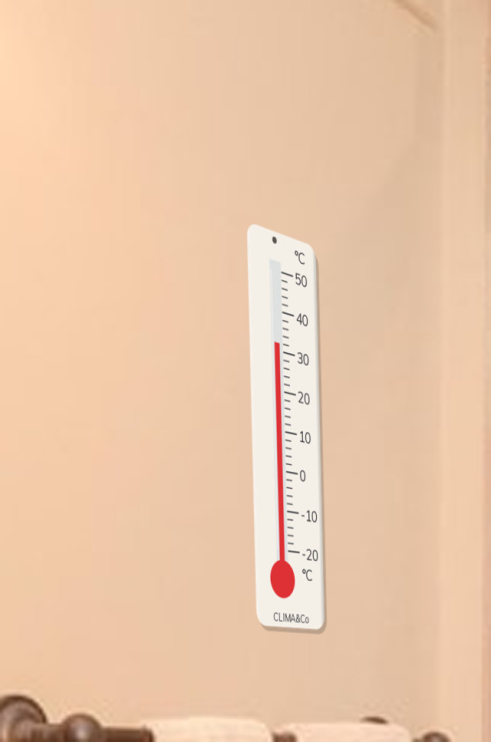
value=32 unit=°C
